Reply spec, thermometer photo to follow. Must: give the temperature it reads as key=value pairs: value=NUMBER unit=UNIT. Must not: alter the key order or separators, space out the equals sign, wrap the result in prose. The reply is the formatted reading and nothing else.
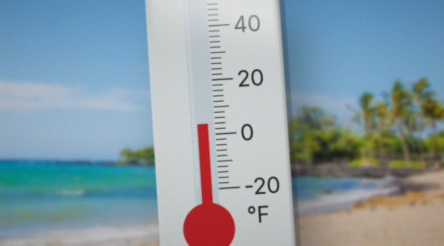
value=4 unit=°F
